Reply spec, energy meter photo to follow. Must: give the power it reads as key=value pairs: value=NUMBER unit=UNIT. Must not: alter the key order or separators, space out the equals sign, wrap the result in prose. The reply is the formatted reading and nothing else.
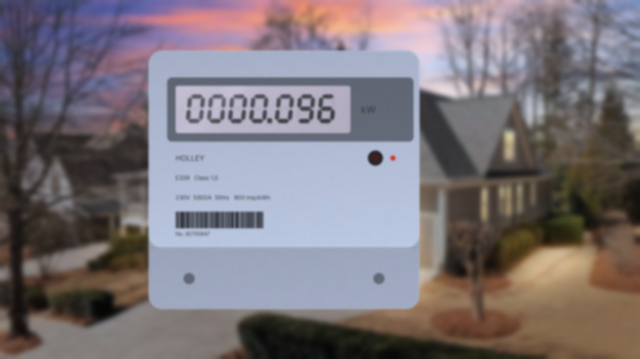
value=0.096 unit=kW
